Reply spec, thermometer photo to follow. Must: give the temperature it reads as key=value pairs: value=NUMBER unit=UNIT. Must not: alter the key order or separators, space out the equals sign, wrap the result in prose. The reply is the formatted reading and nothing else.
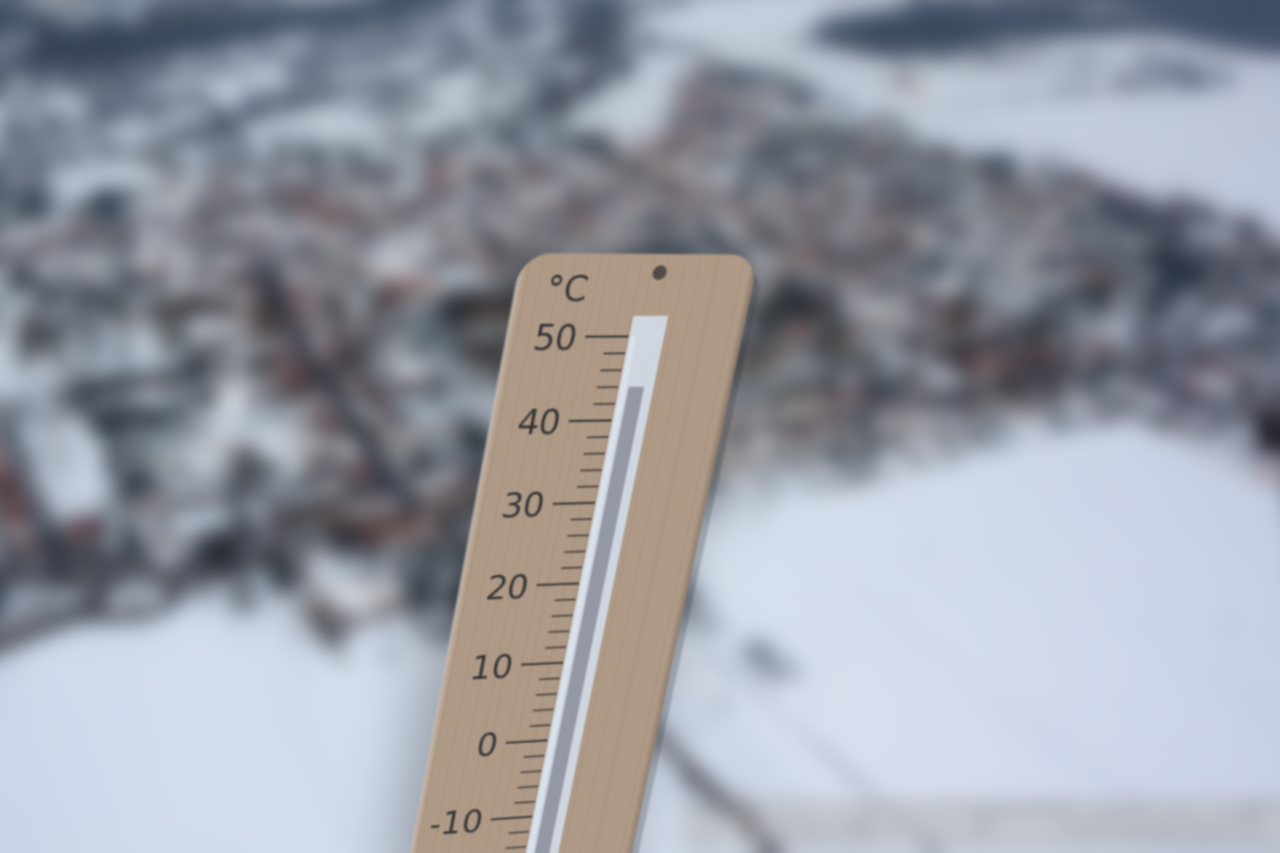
value=44 unit=°C
